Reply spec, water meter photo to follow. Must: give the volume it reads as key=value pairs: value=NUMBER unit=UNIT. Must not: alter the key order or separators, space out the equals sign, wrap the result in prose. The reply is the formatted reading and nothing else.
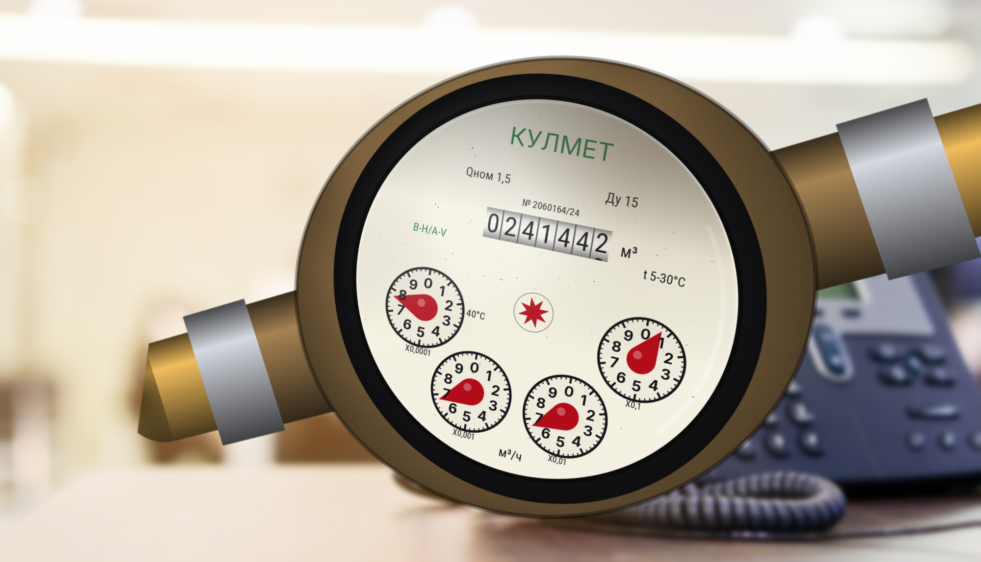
value=241442.0667 unit=m³
